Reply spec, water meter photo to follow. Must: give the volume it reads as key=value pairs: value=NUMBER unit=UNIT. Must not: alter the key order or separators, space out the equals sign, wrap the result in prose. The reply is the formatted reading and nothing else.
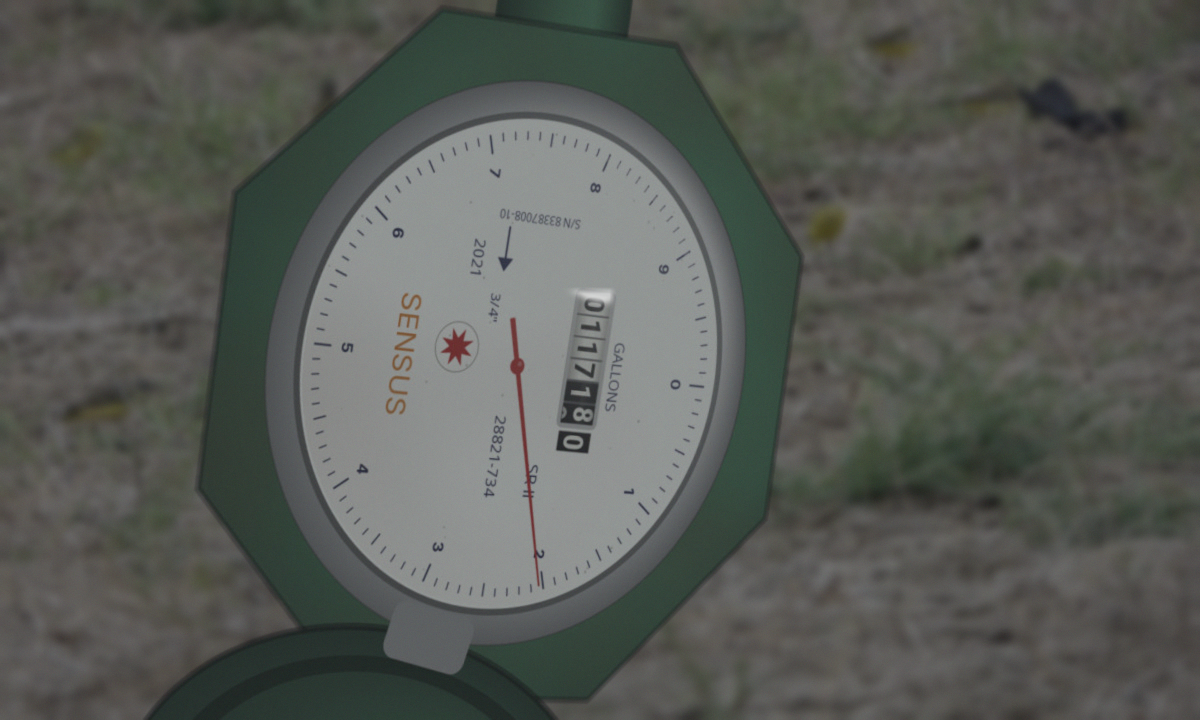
value=117182.0 unit=gal
